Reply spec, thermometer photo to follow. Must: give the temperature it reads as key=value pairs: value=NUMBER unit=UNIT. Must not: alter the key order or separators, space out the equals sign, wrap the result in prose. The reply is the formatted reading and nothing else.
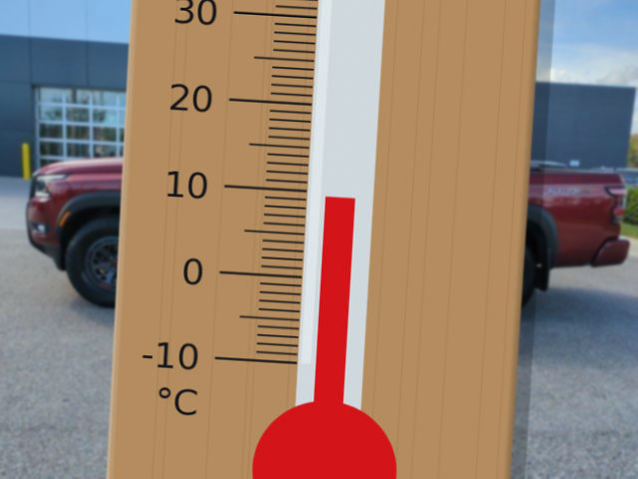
value=9.5 unit=°C
